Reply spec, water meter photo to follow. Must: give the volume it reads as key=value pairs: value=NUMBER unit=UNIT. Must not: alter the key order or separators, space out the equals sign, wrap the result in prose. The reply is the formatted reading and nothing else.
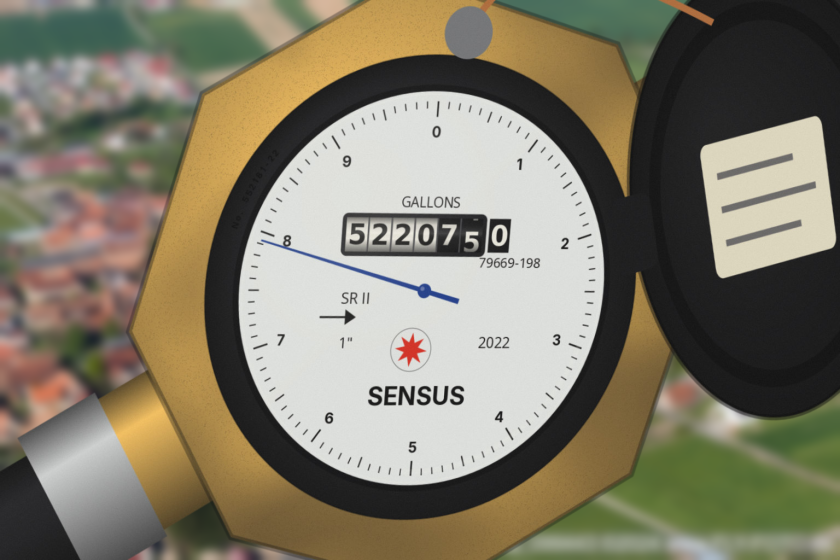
value=5220747.9 unit=gal
